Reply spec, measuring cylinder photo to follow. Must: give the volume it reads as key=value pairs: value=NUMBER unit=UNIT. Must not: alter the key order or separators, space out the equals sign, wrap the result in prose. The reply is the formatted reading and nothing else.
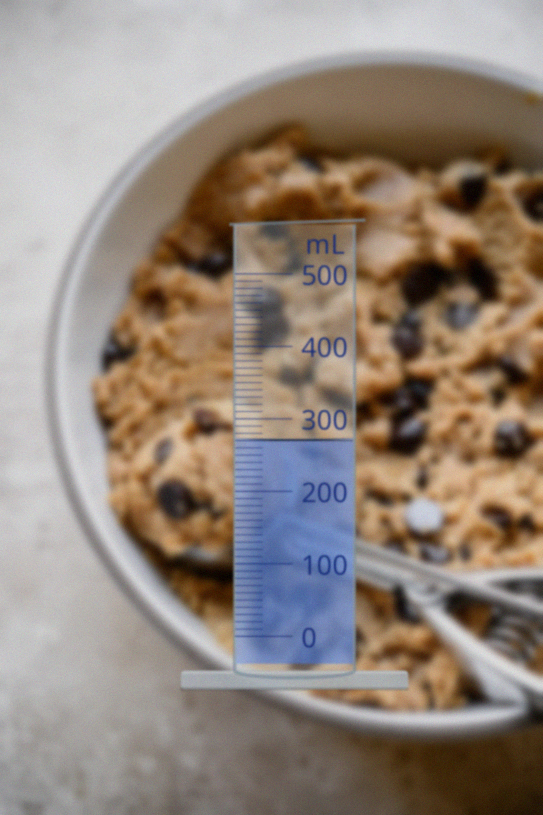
value=270 unit=mL
